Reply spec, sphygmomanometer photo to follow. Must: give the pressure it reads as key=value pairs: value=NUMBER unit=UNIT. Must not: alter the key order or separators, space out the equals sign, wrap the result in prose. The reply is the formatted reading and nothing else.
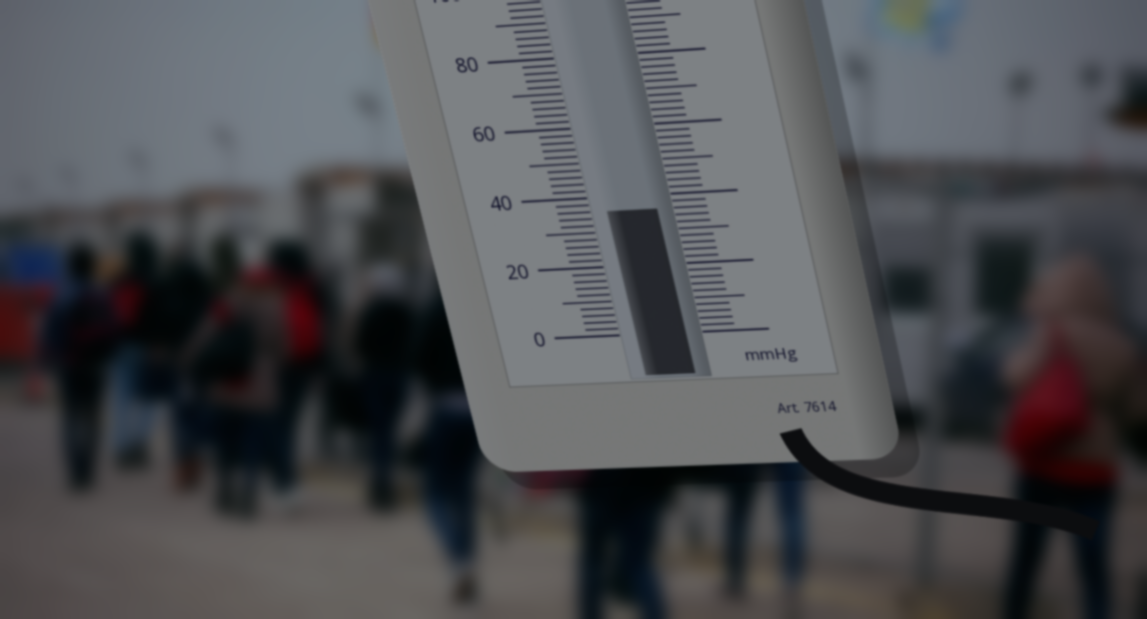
value=36 unit=mmHg
